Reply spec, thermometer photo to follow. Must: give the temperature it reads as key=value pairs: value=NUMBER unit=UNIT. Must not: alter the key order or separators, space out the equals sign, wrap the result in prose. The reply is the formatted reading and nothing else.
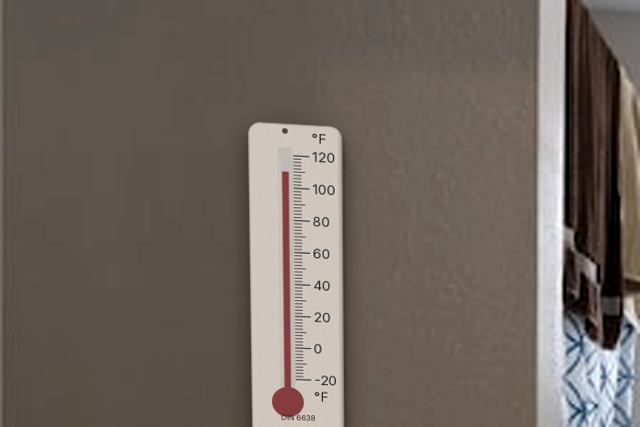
value=110 unit=°F
